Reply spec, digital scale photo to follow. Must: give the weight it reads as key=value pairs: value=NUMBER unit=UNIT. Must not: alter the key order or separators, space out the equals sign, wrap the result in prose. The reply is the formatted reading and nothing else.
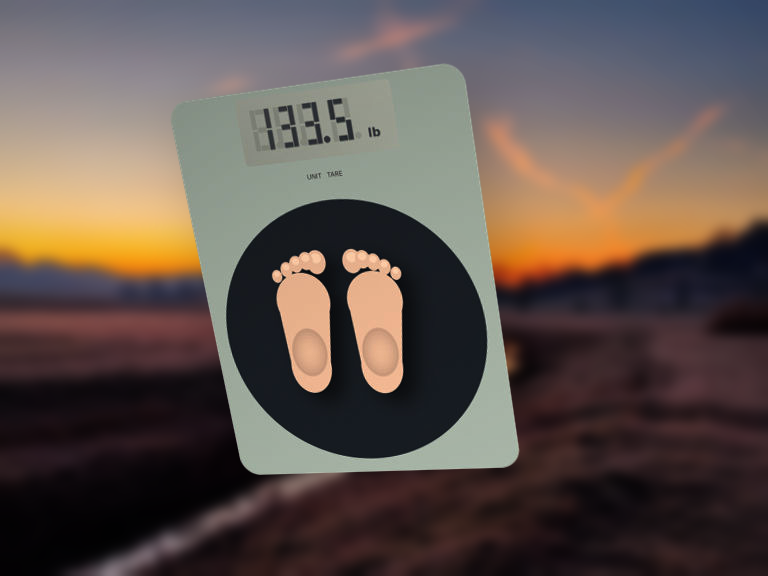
value=133.5 unit=lb
